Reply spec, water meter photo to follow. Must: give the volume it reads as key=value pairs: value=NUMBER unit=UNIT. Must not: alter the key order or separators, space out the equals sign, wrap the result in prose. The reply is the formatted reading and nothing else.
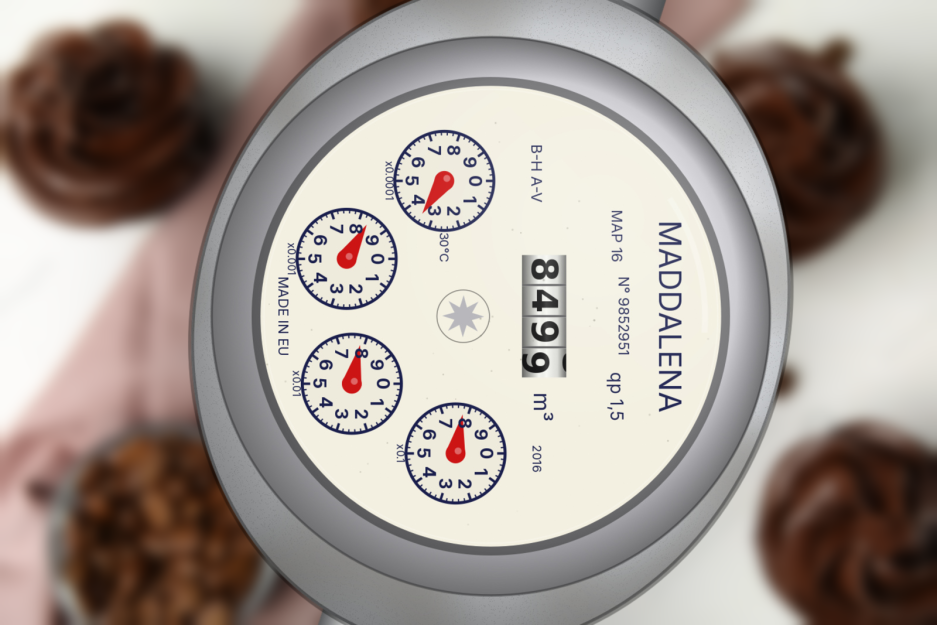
value=8498.7783 unit=m³
